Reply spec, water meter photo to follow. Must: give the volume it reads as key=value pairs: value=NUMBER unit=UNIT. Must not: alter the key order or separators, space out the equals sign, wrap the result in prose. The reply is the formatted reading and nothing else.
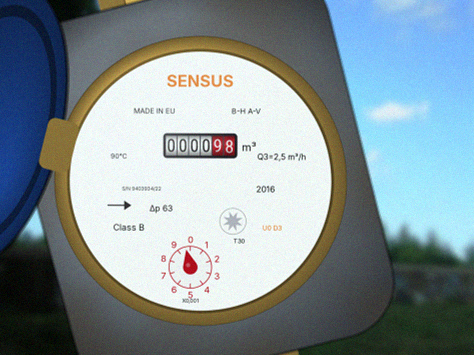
value=0.979 unit=m³
